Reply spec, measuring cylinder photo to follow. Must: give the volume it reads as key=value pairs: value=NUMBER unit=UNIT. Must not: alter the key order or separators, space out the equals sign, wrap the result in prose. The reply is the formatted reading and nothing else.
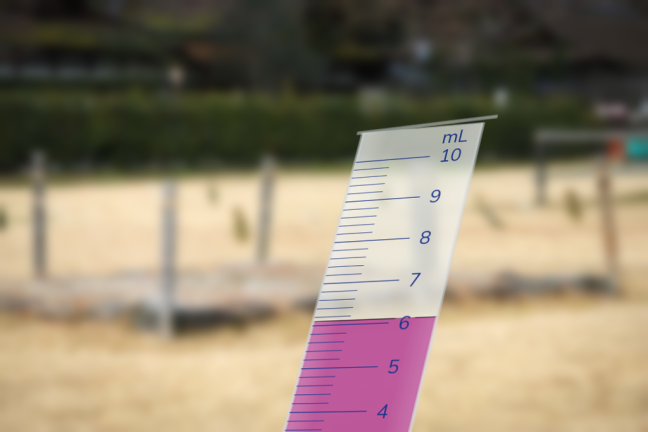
value=6.1 unit=mL
